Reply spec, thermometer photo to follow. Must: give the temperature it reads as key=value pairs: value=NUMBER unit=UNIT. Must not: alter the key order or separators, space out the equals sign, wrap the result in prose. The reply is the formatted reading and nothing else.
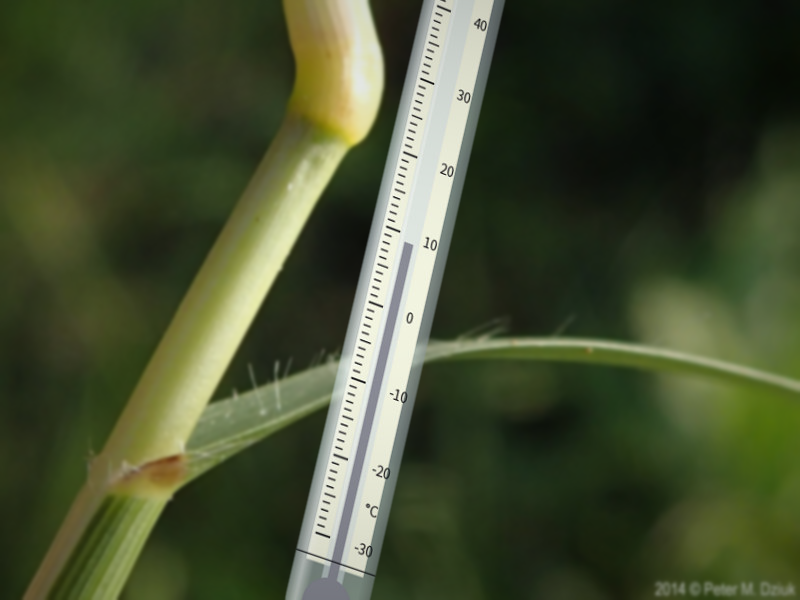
value=9 unit=°C
